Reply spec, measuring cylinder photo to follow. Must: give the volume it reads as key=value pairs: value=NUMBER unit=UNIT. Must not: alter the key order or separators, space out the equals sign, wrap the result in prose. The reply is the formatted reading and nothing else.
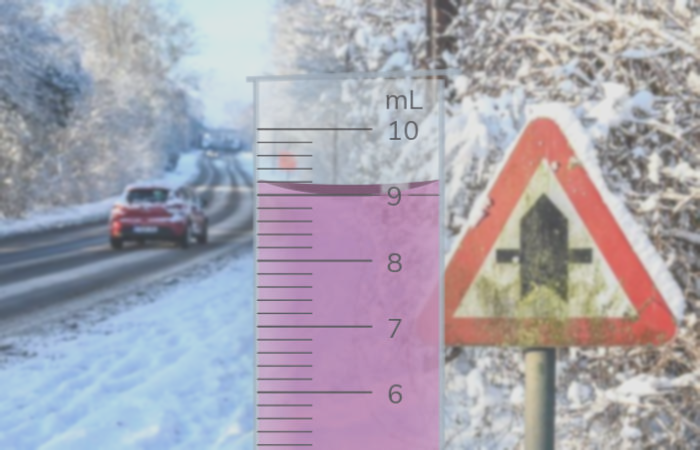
value=9 unit=mL
